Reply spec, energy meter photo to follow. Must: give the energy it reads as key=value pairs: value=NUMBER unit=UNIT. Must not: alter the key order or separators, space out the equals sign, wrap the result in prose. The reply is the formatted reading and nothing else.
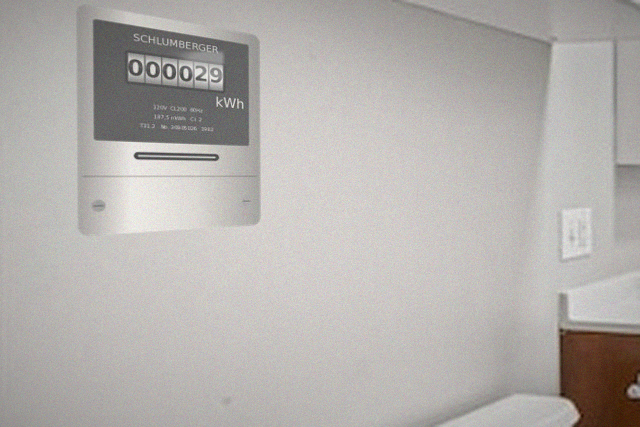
value=29 unit=kWh
